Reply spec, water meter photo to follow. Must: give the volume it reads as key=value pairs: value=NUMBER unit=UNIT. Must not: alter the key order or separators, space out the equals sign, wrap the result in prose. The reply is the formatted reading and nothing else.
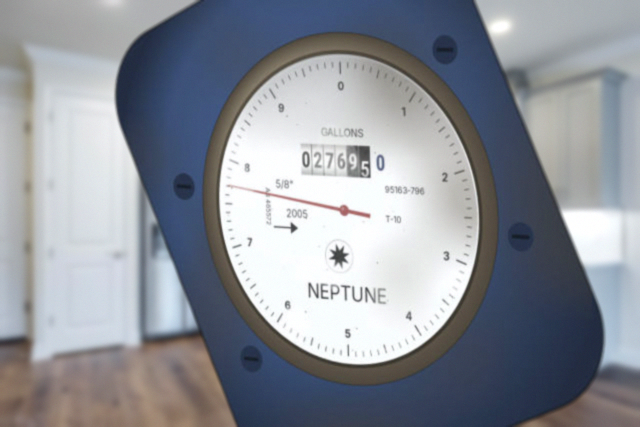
value=276947.7 unit=gal
